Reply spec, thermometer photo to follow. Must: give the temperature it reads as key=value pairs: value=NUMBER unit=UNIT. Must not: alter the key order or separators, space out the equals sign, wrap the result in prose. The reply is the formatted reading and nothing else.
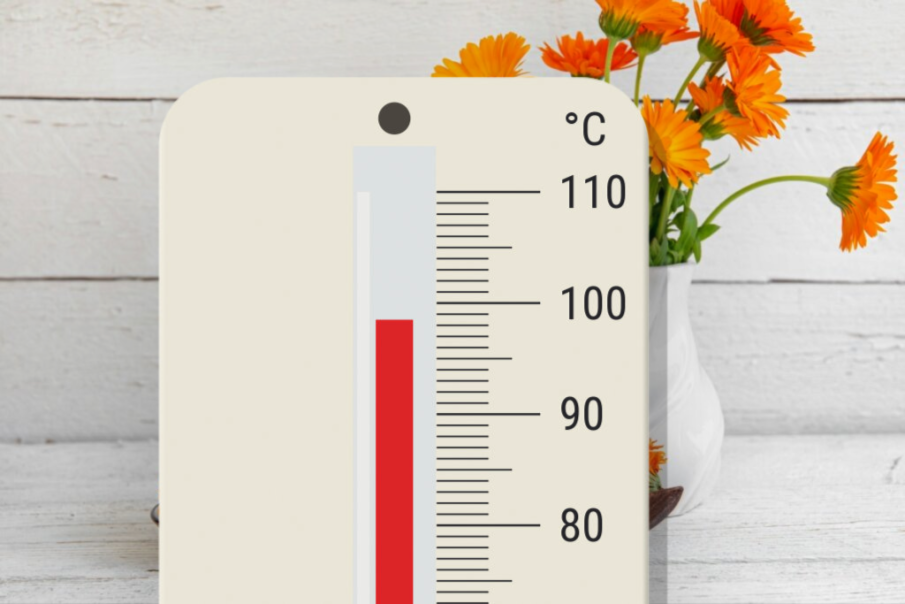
value=98.5 unit=°C
